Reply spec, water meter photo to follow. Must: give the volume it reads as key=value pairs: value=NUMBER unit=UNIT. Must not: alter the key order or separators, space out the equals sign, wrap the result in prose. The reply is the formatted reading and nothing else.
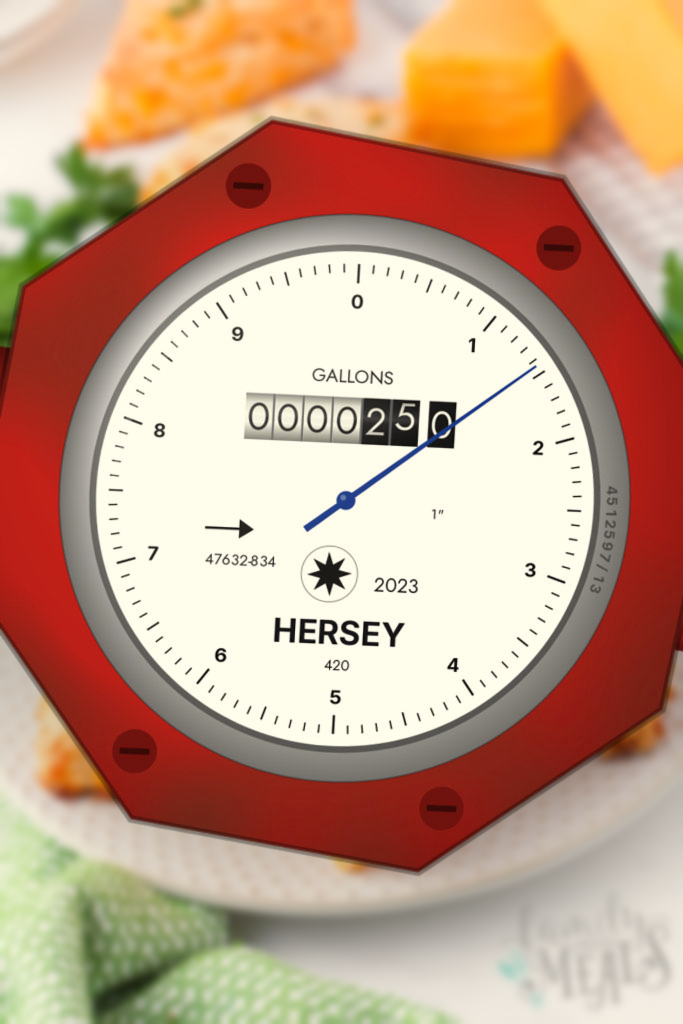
value=251.4 unit=gal
